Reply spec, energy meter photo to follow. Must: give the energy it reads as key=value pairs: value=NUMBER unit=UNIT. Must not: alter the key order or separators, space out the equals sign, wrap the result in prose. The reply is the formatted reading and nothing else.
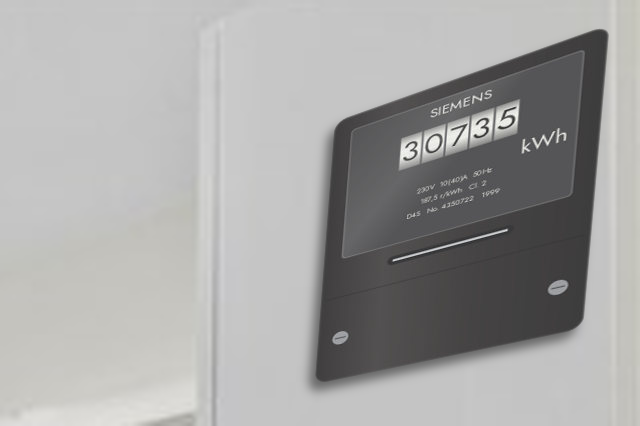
value=30735 unit=kWh
